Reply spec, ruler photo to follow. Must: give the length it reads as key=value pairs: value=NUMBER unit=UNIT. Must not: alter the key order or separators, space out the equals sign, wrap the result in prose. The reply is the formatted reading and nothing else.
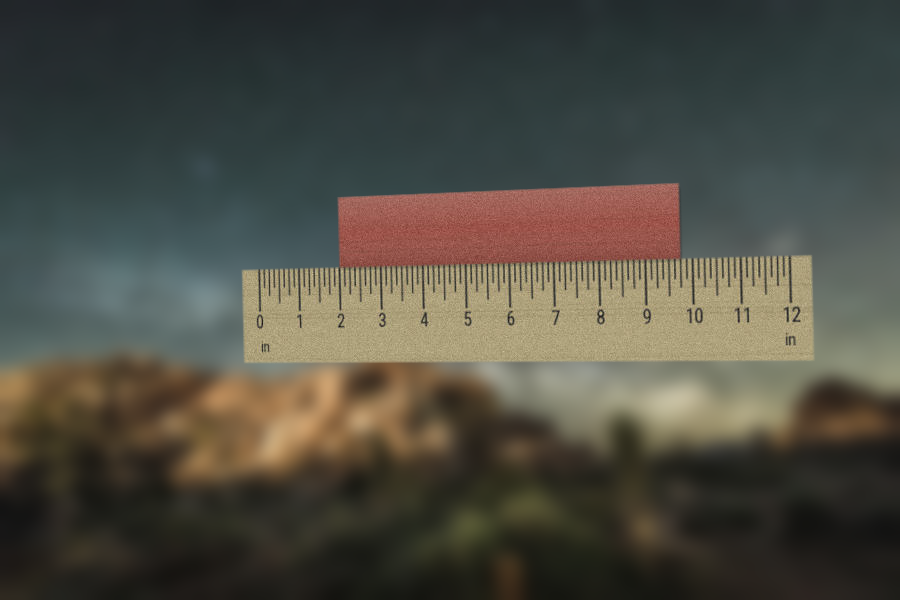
value=7.75 unit=in
